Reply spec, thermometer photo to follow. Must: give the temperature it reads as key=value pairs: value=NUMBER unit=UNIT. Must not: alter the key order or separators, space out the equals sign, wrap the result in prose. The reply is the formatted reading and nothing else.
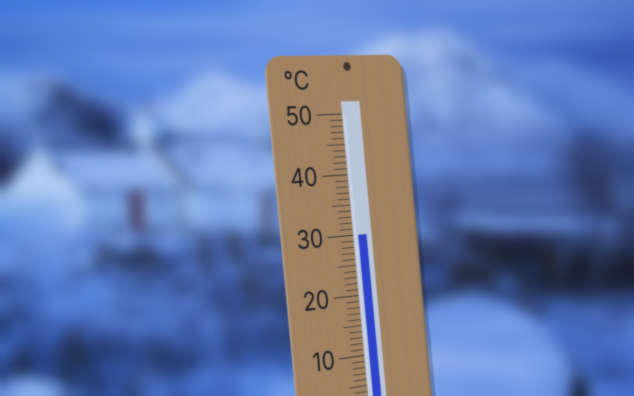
value=30 unit=°C
